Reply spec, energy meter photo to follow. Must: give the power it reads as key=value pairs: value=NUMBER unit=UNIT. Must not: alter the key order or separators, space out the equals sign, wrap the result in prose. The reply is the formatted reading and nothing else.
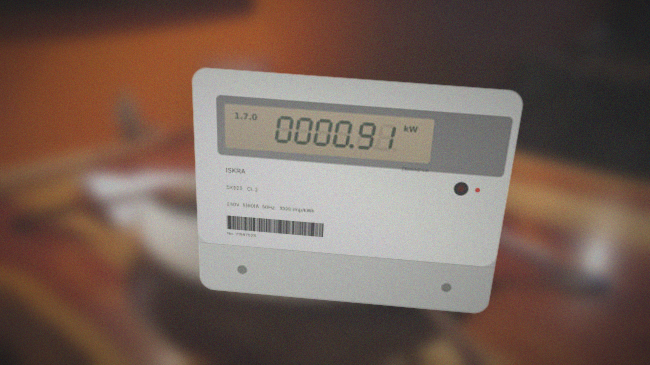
value=0.91 unit=kW
